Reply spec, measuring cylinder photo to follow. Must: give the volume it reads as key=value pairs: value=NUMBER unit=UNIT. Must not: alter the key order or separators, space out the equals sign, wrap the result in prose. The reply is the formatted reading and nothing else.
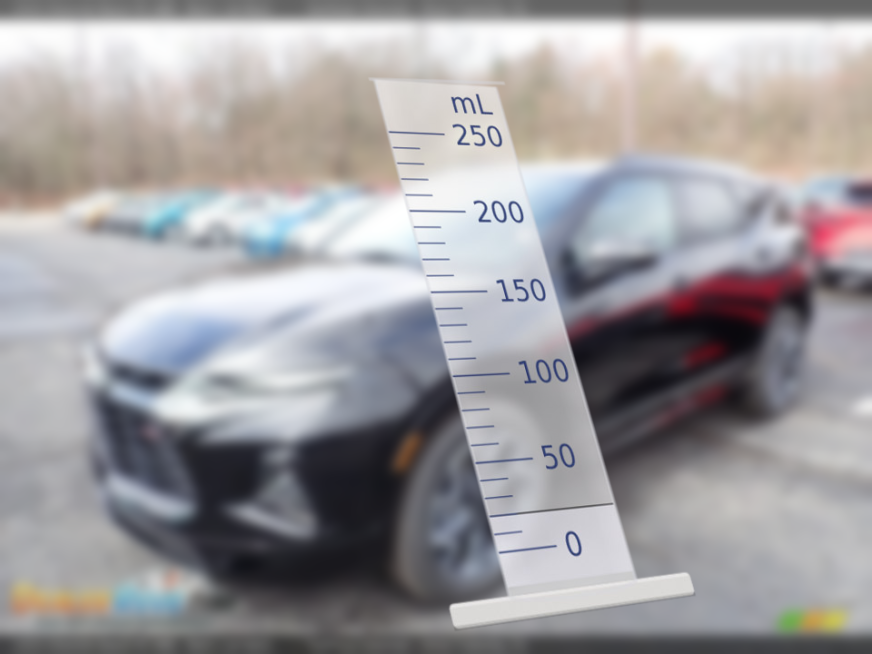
value=20 unit=mL
